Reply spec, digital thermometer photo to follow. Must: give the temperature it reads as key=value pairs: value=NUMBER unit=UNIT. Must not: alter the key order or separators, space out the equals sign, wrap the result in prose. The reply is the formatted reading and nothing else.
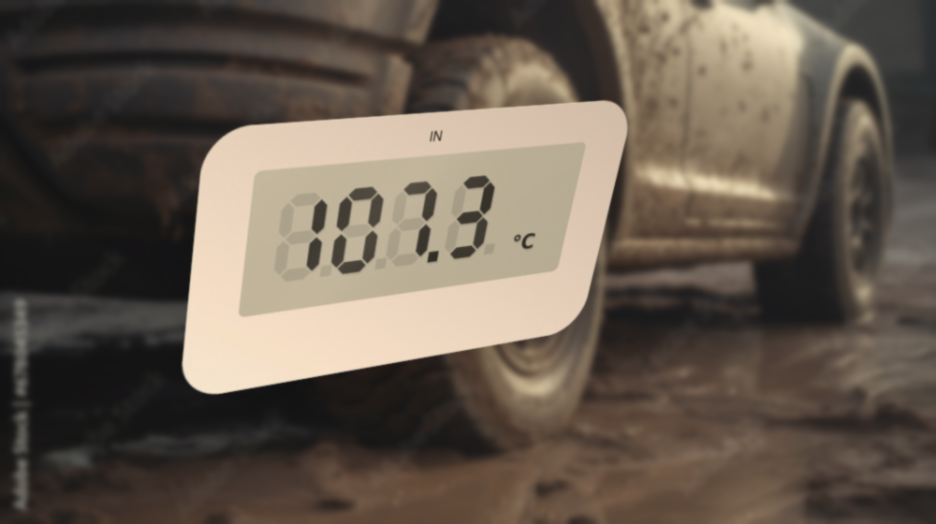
value=107.3 unit=°C
